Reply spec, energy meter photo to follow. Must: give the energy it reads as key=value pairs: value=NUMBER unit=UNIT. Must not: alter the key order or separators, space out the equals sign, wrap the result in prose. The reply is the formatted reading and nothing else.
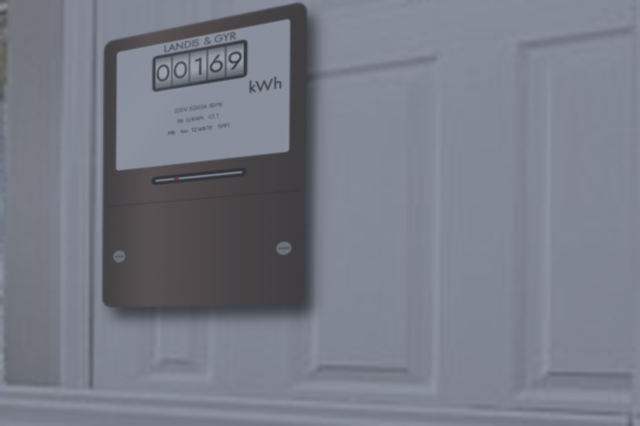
value=169 unit=kWh
